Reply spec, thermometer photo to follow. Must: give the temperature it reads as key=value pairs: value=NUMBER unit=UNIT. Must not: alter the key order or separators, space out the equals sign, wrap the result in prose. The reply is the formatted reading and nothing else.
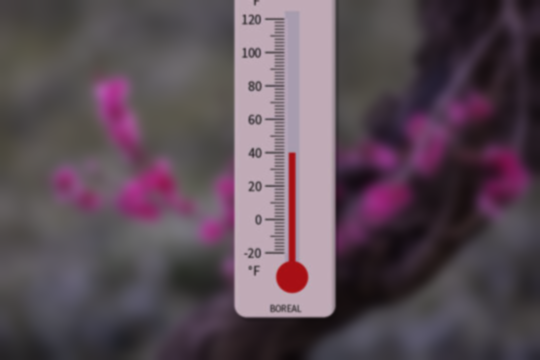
value=40 unit=°F
